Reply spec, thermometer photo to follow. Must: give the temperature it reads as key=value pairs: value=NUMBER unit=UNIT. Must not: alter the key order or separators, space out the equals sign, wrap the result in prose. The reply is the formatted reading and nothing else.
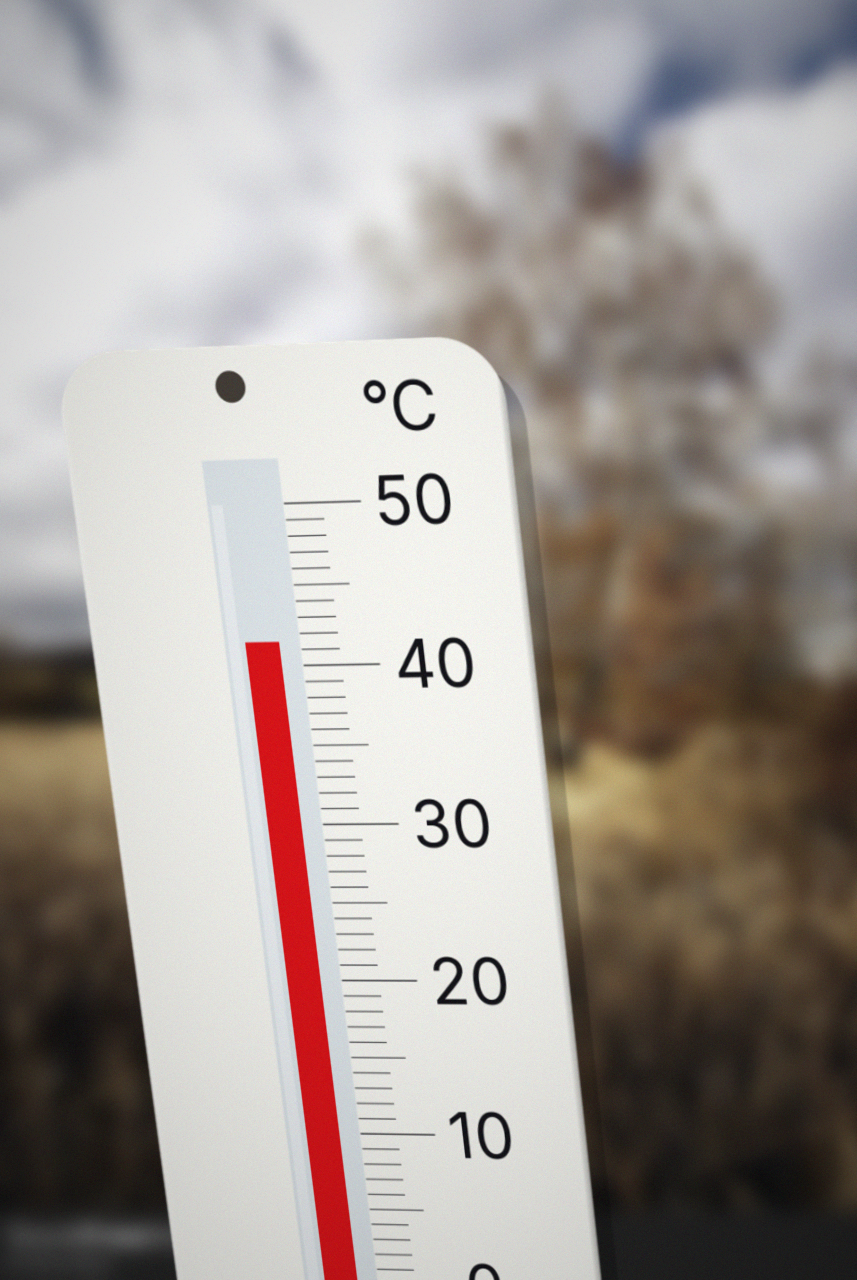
value=41.5 unit=°C
